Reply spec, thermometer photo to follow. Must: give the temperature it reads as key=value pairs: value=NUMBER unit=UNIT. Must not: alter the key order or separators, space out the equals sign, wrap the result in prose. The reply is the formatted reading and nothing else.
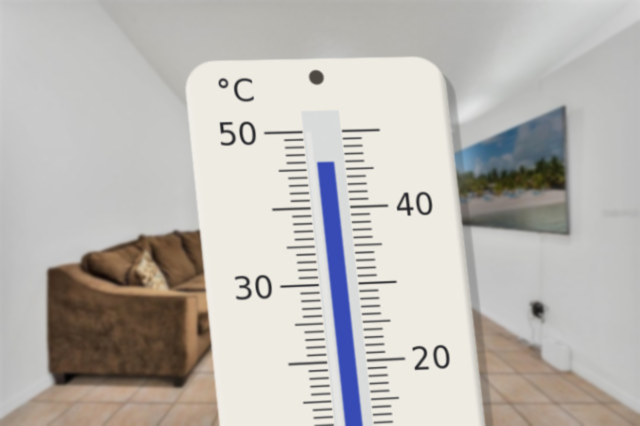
value=46 unit=°C
